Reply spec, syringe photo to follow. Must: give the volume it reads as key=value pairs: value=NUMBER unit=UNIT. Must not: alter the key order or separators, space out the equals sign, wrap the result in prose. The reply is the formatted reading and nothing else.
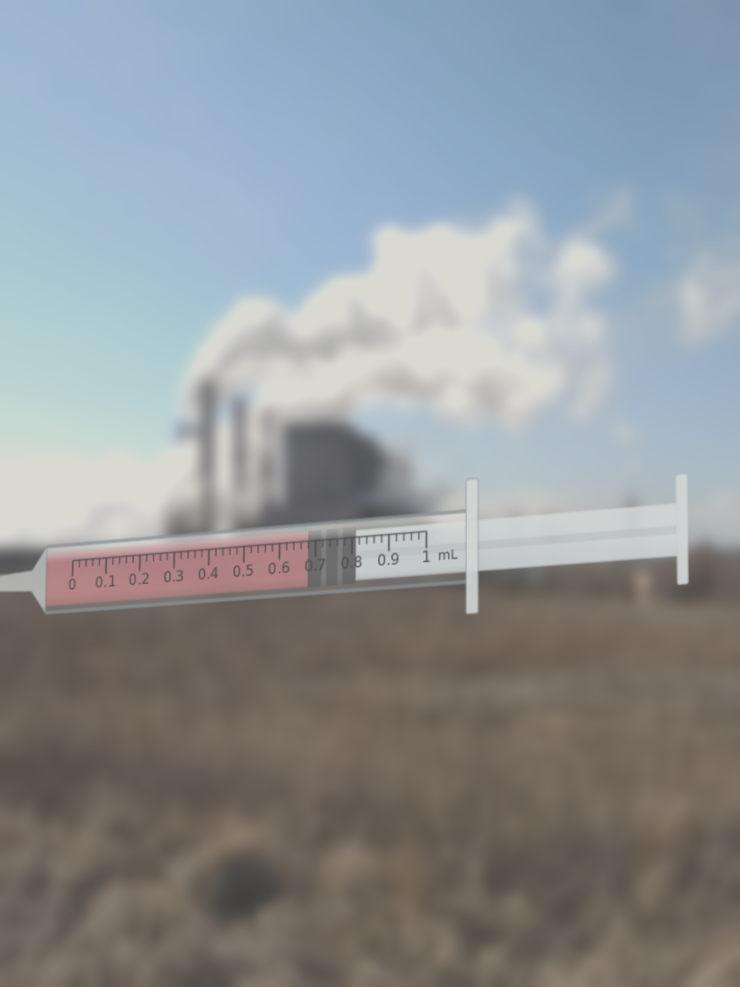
value=0.68 unit=mL
